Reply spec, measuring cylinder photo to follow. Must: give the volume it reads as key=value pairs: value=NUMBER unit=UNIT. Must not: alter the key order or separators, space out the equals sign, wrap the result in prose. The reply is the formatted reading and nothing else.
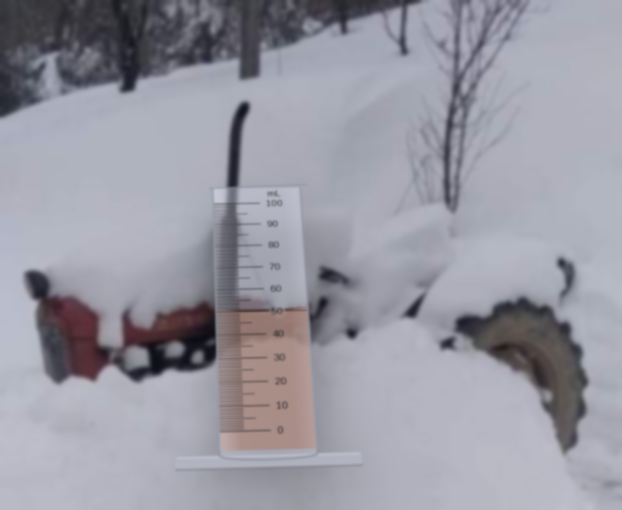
value=50 unit=mL
